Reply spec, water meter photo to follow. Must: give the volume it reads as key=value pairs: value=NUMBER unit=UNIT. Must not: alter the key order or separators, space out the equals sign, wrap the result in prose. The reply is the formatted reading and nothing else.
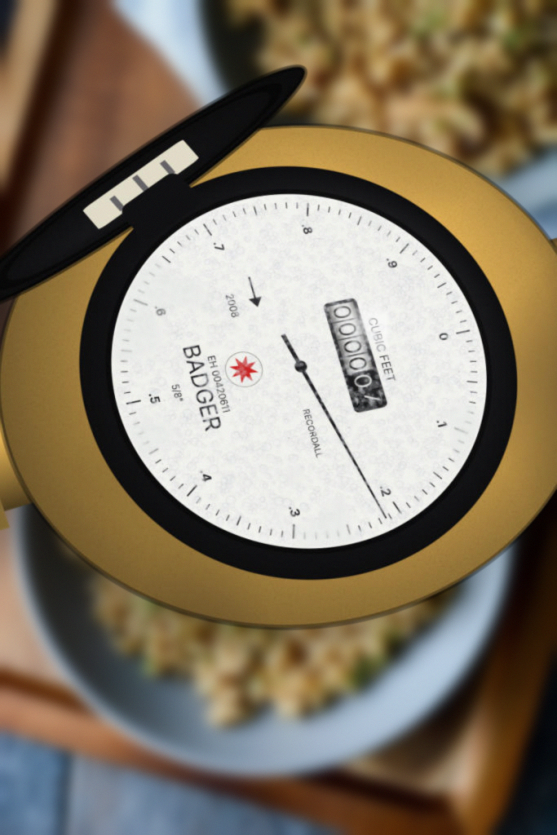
value=7.21 unit=ft³
